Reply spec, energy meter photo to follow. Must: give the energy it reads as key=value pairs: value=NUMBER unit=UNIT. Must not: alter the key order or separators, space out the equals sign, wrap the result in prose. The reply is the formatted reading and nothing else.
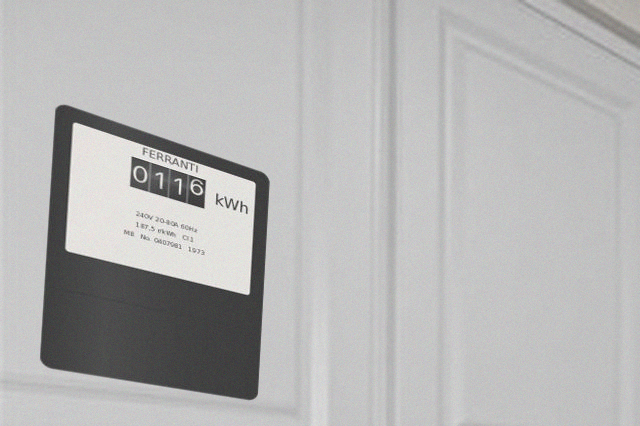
value=116 unit=kWh
